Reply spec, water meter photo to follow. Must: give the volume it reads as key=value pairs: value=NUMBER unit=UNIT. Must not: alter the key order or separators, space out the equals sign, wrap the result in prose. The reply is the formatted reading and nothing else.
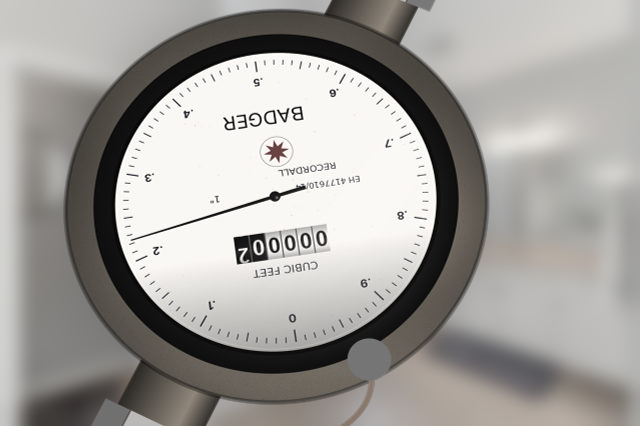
value=2.22 unit=ft³
